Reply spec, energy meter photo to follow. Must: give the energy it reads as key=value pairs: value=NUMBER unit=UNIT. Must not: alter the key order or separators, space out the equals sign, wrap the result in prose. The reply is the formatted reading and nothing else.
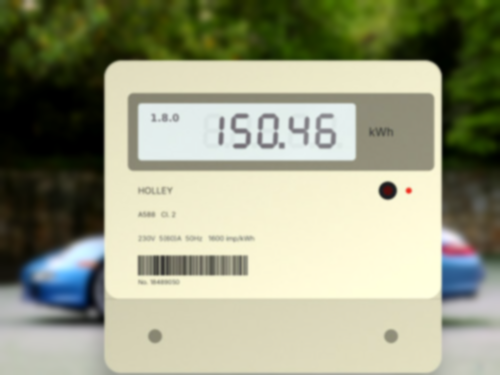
value=150.46 unit=kWh
